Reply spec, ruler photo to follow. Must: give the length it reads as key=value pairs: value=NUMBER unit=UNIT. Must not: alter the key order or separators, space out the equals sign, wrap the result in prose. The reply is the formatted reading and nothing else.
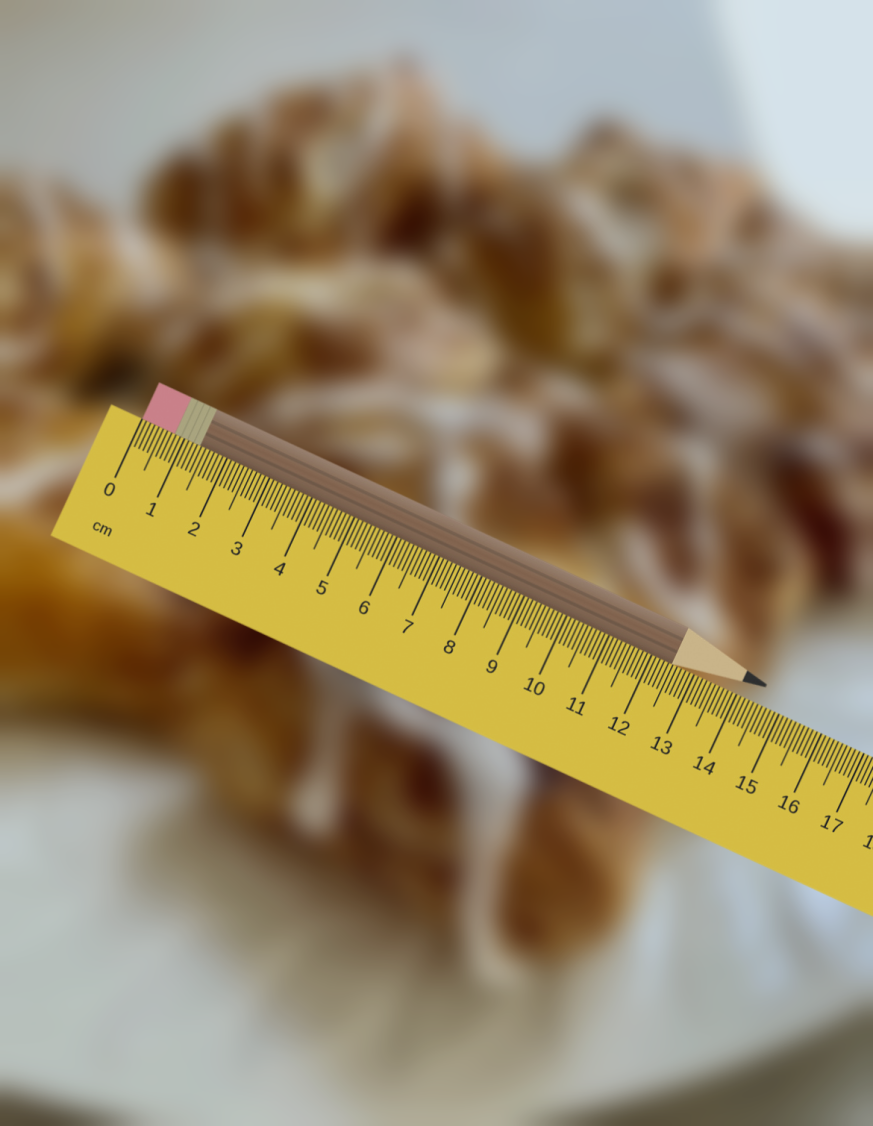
value=14.5 unit=cm
